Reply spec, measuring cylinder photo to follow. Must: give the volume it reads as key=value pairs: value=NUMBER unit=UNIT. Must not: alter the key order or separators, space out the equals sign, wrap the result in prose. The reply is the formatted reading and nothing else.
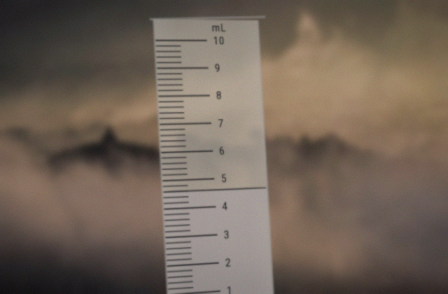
value=4.6 unit=mL
